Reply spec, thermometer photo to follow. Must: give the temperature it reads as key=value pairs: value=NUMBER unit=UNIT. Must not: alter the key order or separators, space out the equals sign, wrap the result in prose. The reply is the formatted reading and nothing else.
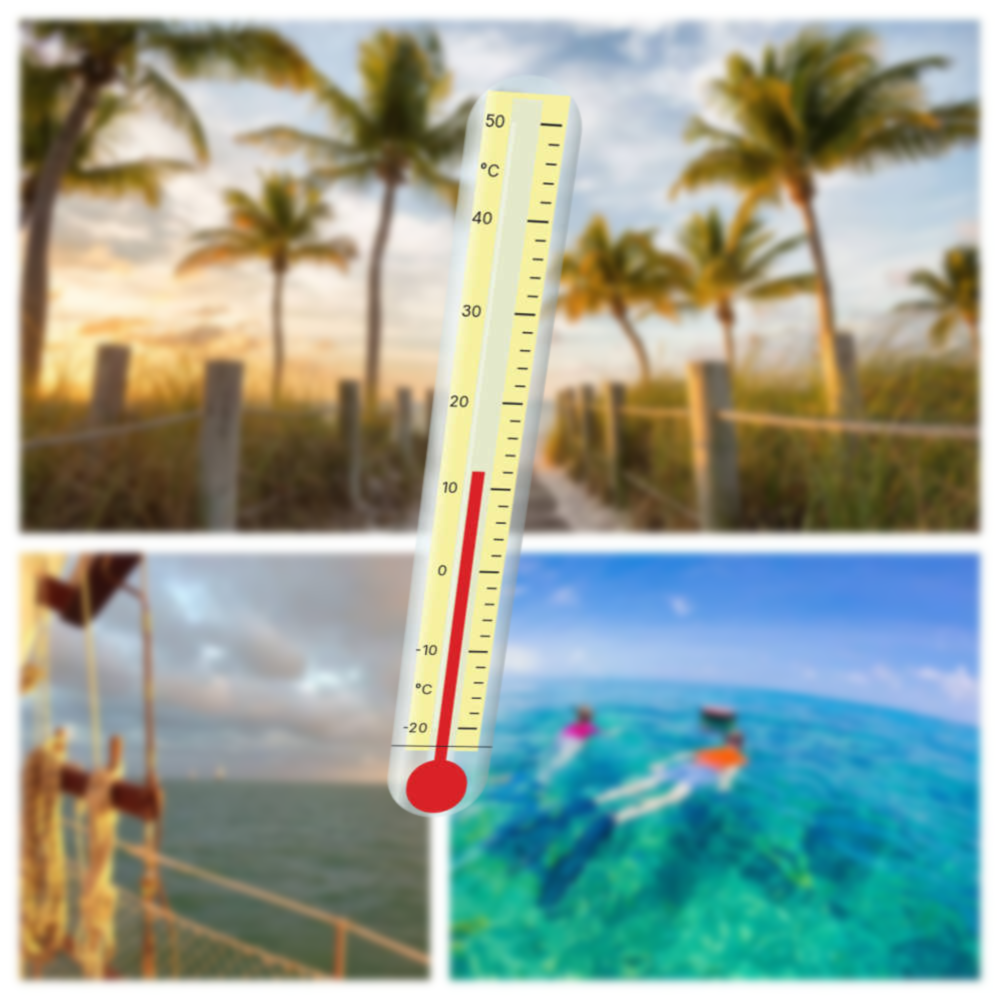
value=12 unit=°C
